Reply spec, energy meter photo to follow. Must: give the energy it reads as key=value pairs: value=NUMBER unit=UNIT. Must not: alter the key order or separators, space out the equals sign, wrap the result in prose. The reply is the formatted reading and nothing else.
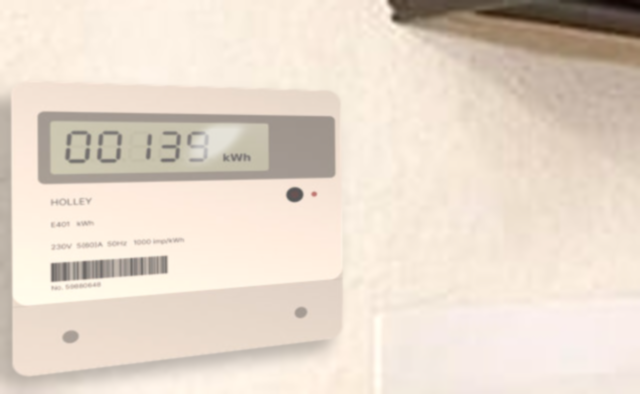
value=139 unit=kWh
